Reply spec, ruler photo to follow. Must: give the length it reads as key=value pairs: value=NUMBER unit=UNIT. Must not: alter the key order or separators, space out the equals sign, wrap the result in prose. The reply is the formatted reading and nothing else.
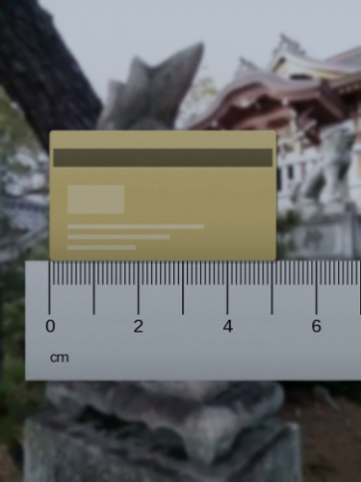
value=5.1 unit=cm
